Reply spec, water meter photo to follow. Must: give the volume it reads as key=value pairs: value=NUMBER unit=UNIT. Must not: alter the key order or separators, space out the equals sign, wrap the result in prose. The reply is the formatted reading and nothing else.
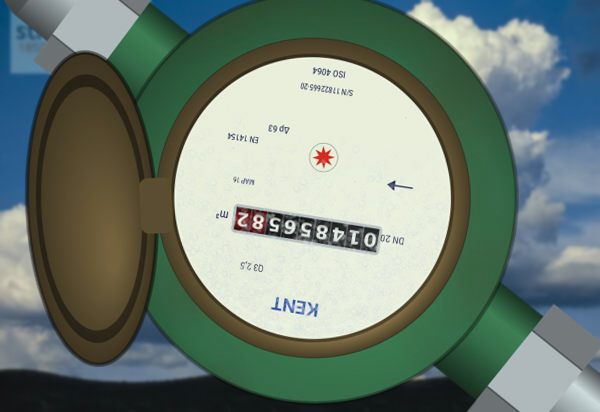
value=148565.82 unit=m³
